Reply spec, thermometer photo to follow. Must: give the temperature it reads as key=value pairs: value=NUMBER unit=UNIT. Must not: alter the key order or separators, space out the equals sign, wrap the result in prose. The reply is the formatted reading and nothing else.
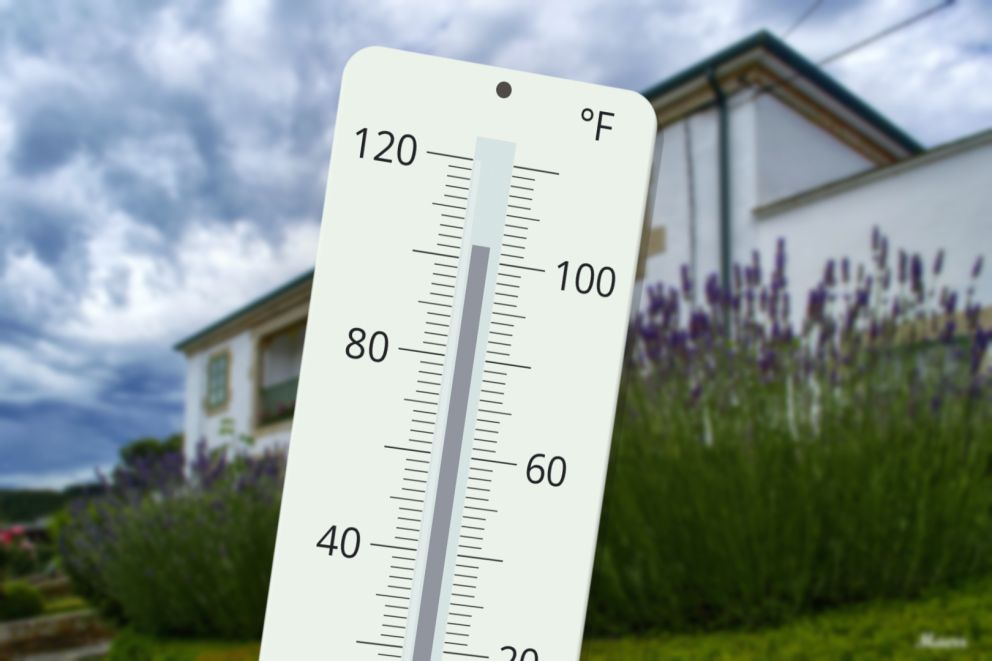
value=103 unit=°F
